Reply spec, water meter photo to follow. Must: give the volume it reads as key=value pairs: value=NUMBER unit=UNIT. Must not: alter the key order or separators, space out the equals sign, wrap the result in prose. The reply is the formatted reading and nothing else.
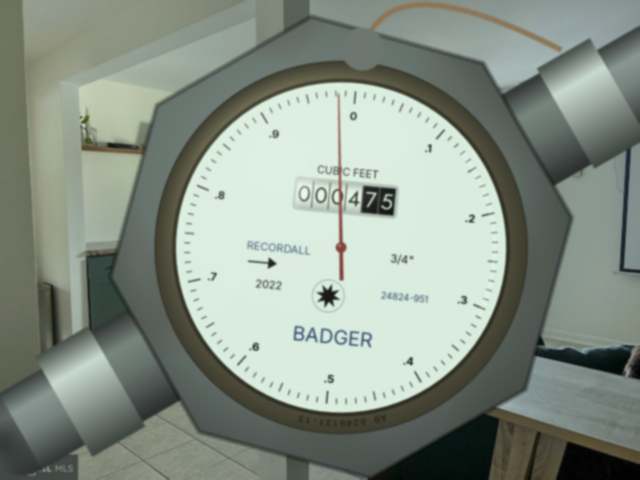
value=474.98 unit=ft³
